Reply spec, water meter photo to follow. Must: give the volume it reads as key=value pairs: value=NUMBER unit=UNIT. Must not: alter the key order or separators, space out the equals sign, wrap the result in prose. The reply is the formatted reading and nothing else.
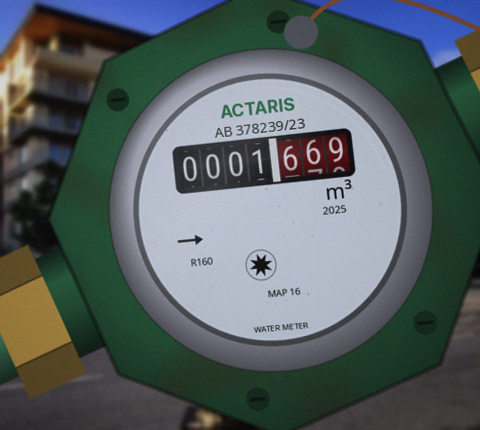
value=1.669 unit=m³
